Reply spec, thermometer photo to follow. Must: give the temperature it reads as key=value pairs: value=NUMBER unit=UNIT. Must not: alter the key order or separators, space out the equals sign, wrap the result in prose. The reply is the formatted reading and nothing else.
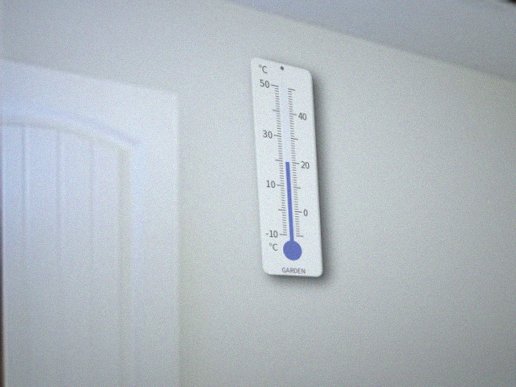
value=20 unit=°C
